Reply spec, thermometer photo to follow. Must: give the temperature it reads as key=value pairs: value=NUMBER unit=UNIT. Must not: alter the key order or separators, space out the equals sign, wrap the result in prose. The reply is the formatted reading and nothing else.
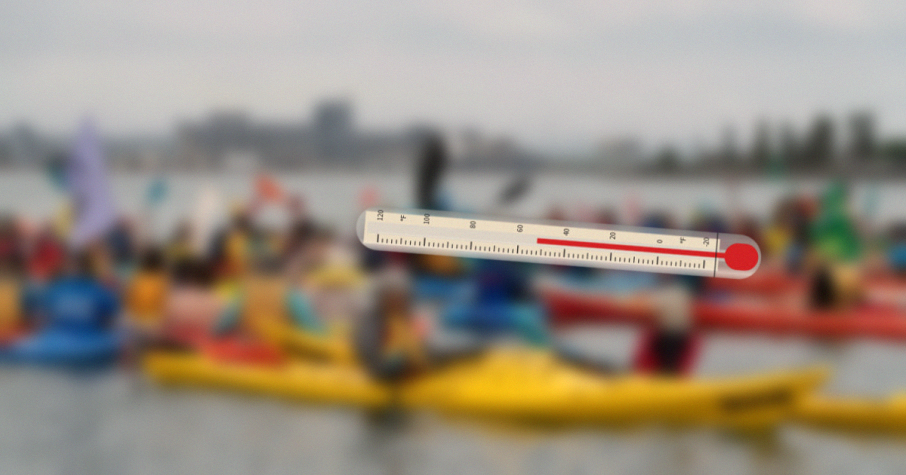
value=52 unit=°F
